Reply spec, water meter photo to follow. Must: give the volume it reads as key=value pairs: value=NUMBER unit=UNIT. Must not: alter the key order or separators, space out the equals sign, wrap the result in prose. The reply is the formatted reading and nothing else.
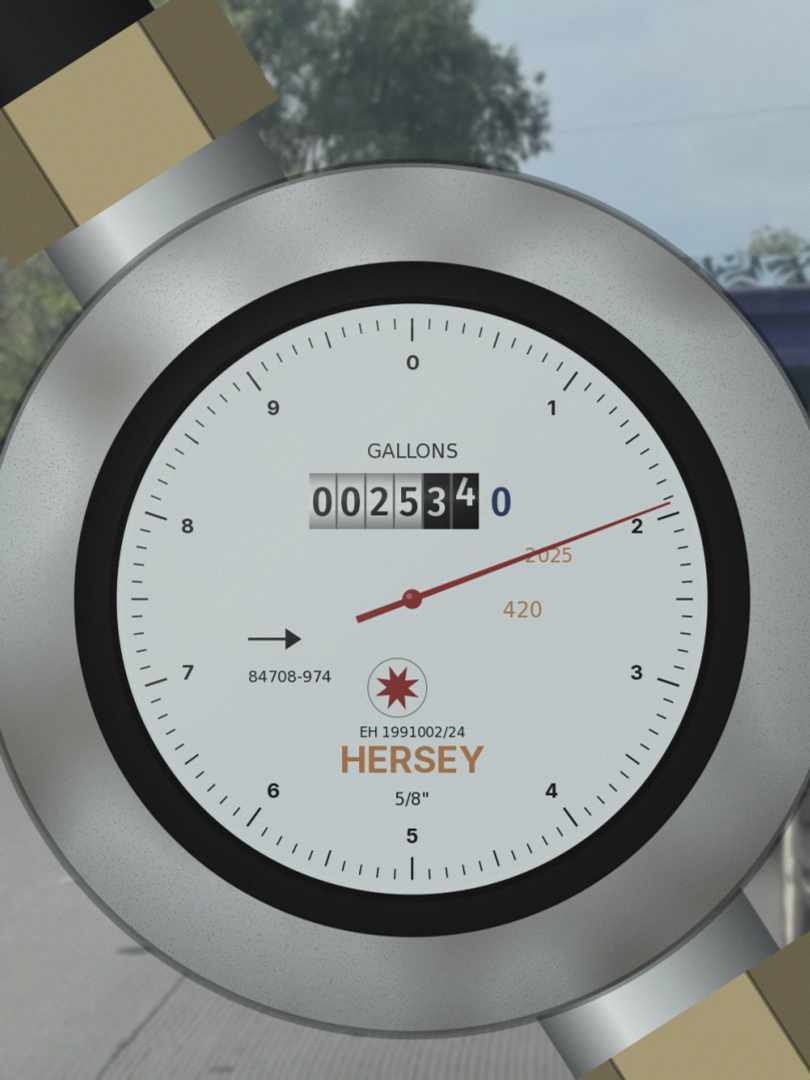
value=25341.9 unit=gal
